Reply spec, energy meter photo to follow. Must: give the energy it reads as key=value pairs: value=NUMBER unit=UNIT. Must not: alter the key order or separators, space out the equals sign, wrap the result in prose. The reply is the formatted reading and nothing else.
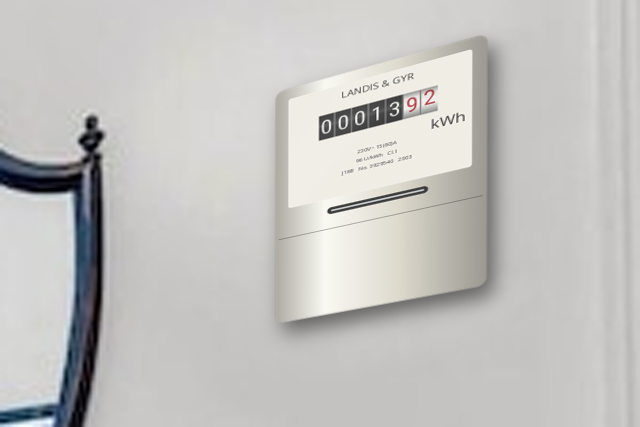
value=13.92 unit=kWh
